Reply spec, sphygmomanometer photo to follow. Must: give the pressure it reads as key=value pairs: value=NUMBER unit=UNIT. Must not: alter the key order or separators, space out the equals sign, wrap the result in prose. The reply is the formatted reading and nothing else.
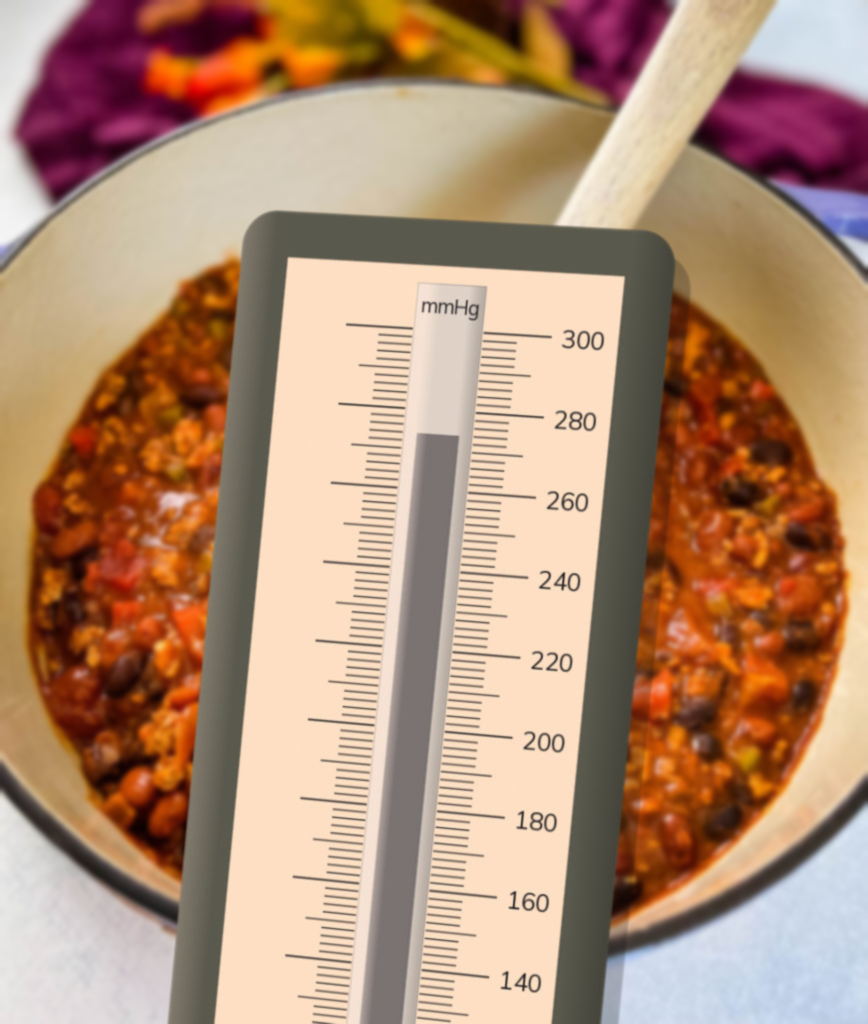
value=274 unit=mmHg
